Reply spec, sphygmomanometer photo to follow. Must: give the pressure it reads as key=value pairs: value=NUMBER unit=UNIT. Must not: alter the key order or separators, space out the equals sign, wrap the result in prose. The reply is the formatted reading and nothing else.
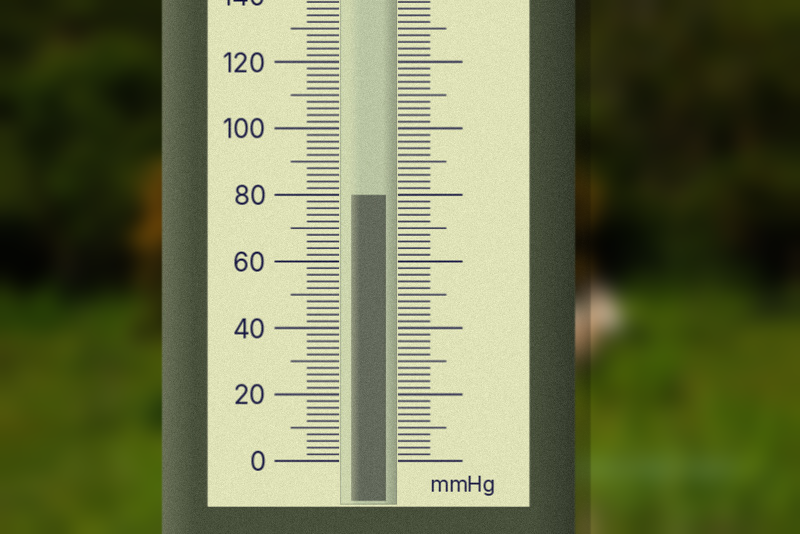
value=80 unit=mmHg
